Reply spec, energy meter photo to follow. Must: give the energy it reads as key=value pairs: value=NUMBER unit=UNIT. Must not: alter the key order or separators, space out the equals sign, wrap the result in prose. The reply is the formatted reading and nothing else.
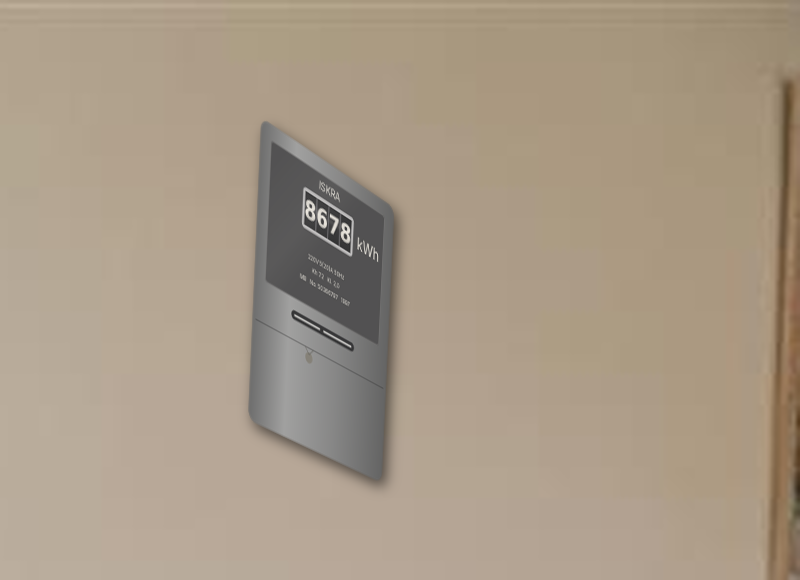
value=8678 unit=kWh
